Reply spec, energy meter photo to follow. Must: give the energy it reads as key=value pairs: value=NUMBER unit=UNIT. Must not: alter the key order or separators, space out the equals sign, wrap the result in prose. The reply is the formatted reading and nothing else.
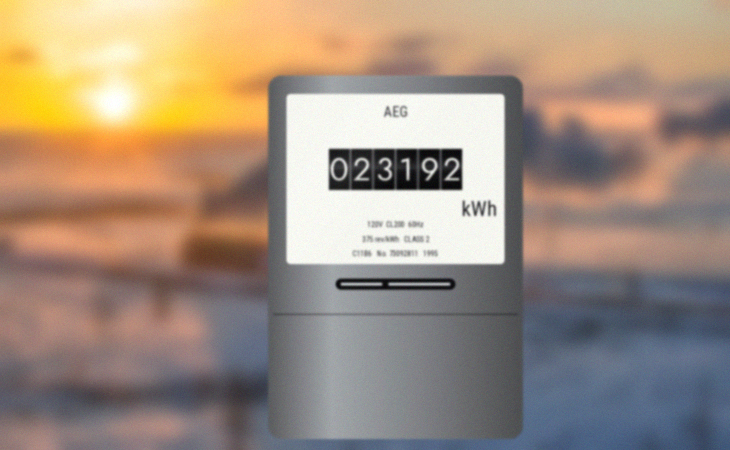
value=23192 unit=kWh
